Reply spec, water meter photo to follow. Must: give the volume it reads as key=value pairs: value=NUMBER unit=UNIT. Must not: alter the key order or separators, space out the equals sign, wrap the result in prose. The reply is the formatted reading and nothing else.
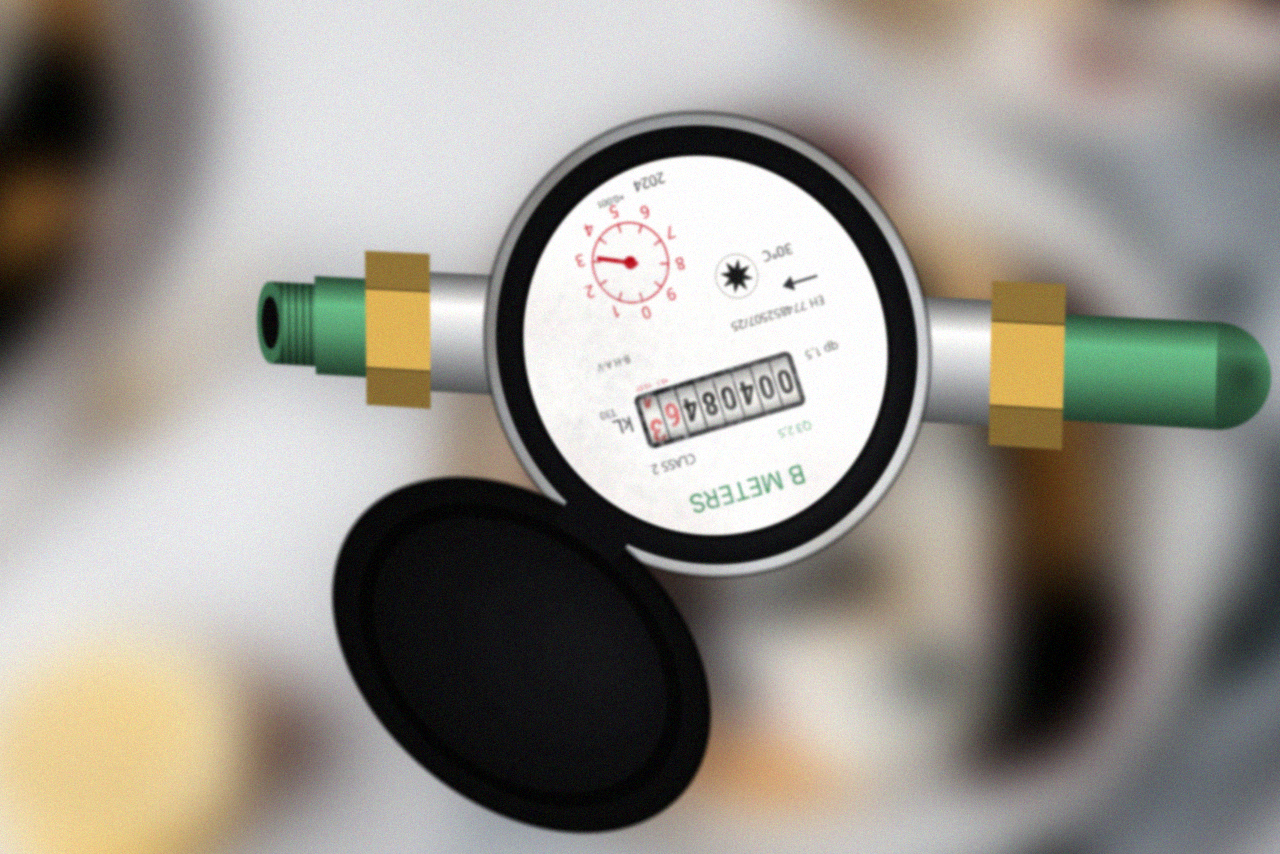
value=4084.633 unit=kL
